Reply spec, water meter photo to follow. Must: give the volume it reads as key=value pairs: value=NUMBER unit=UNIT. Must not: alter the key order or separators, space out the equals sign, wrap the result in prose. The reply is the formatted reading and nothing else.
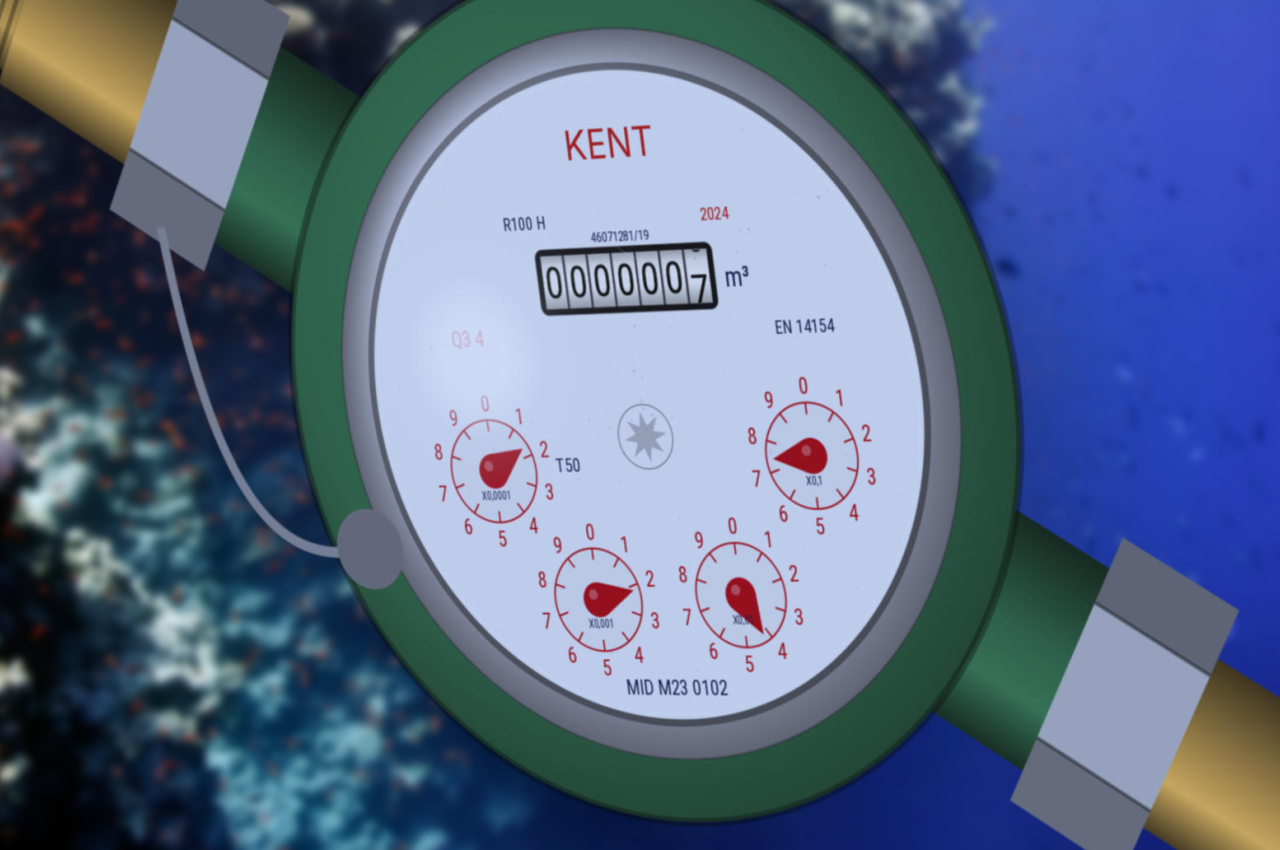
value=6.7421 unit=m³
